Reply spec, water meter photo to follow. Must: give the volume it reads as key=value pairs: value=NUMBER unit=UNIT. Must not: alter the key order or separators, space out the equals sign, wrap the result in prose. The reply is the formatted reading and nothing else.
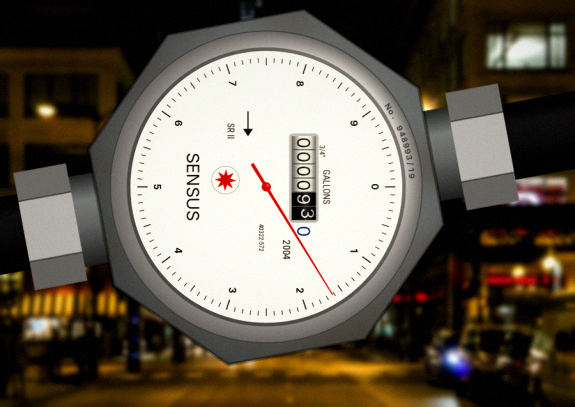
value=931.6 unit=gal
